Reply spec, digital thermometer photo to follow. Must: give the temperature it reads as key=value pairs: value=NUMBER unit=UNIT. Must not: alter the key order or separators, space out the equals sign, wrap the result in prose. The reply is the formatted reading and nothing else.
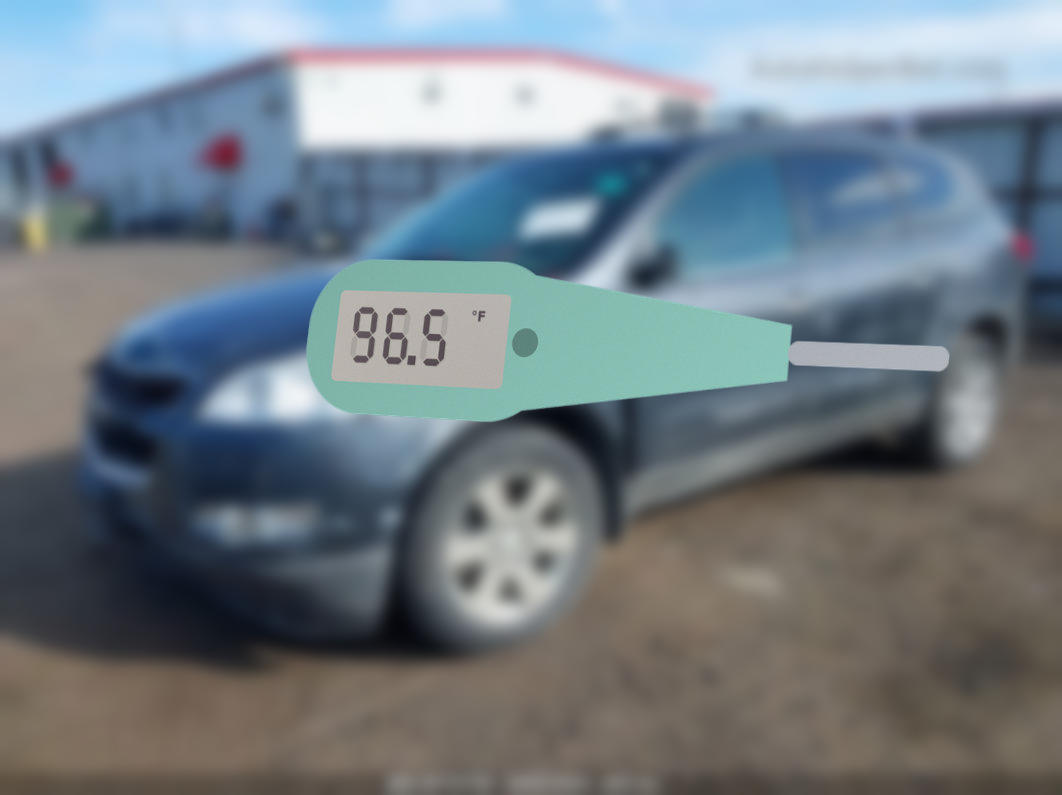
value=96.5 unit=°F
